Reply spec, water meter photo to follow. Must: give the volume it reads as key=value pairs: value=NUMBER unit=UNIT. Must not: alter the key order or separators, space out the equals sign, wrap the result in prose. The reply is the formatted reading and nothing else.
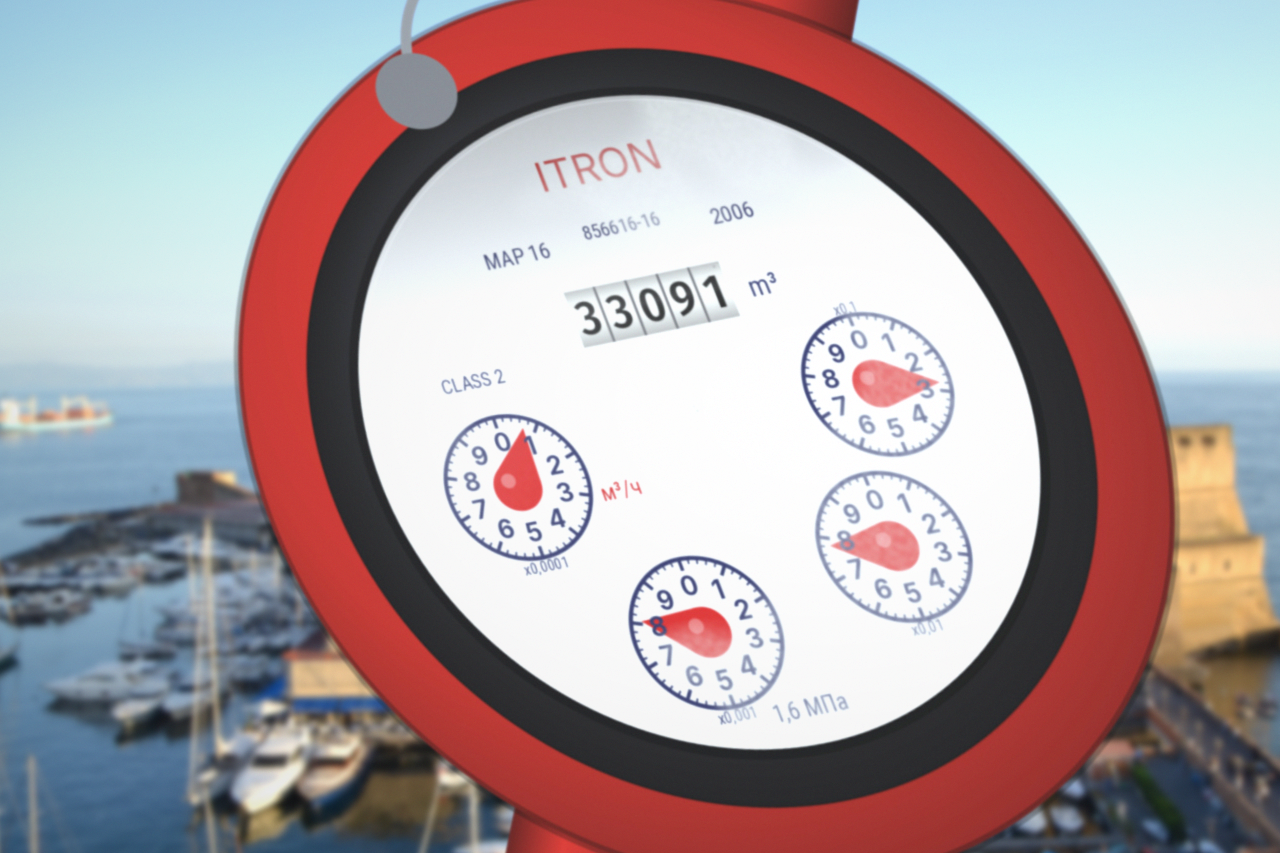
value=33091.2780 unit=m³
